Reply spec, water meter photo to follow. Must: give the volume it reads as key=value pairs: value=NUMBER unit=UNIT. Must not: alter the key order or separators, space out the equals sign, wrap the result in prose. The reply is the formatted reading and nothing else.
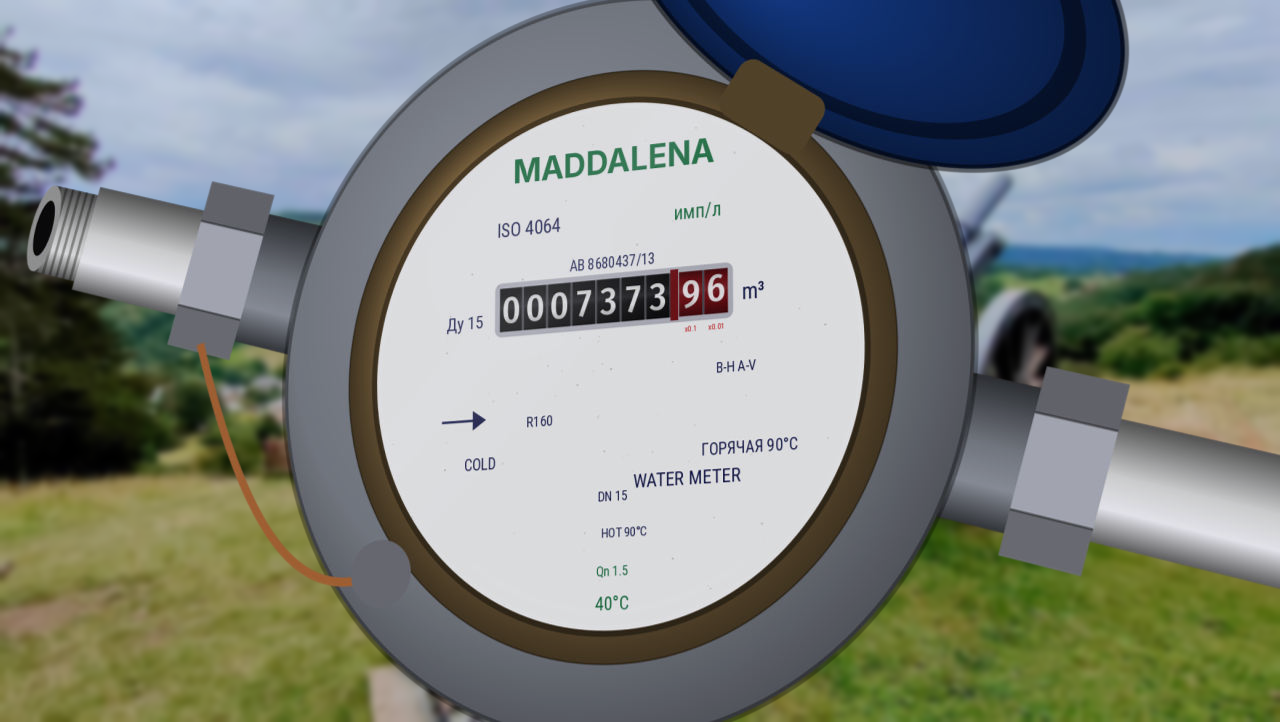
value=7373.96 unit=m³
